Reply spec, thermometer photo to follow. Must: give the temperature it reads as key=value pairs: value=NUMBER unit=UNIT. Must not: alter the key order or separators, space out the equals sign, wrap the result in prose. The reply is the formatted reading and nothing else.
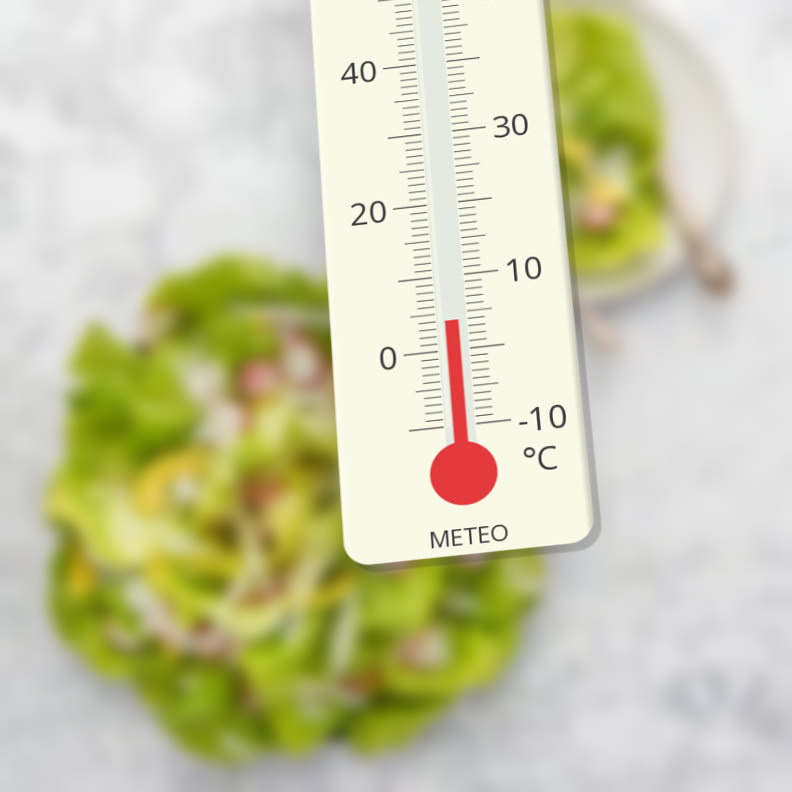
value=4 unit=°C
